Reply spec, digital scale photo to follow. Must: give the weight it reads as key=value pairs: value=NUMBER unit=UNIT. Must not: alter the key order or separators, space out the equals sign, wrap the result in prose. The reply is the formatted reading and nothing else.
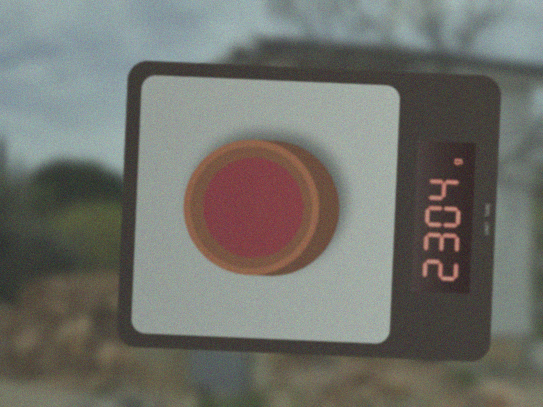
value=2304 unit=g
